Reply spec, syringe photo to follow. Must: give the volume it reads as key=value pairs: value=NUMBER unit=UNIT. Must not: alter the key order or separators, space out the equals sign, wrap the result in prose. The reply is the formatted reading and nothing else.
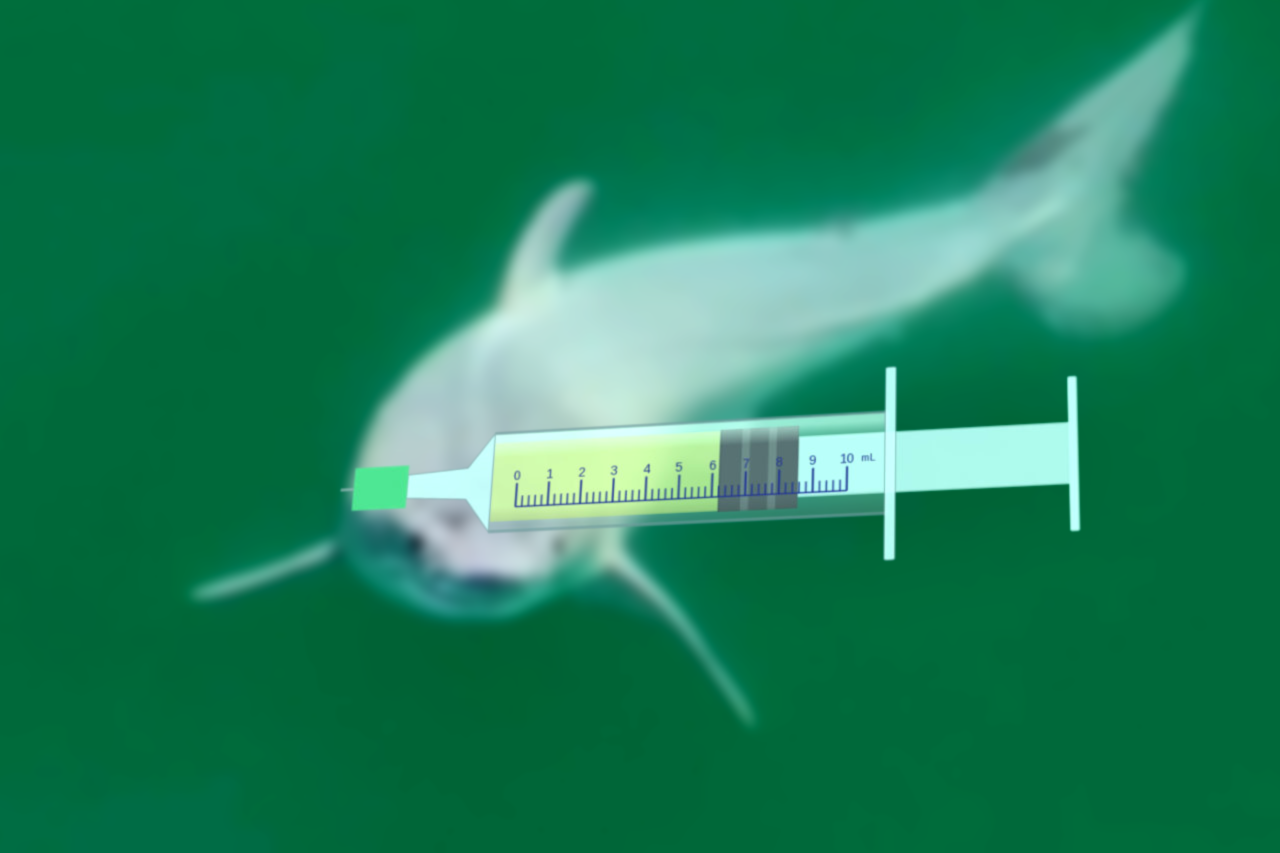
value=6.2 unit=mL
